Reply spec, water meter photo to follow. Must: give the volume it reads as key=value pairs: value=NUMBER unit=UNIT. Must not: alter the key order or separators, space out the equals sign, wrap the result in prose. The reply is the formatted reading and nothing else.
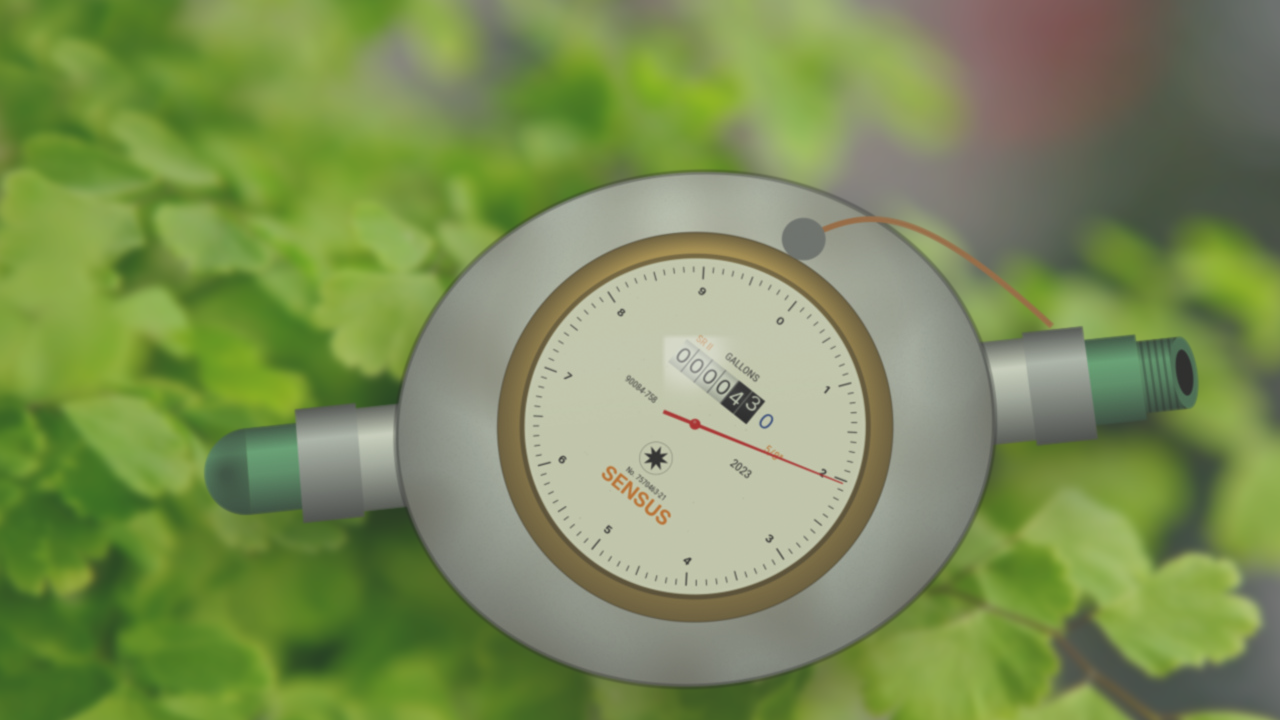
value=432.0 unit=gal
